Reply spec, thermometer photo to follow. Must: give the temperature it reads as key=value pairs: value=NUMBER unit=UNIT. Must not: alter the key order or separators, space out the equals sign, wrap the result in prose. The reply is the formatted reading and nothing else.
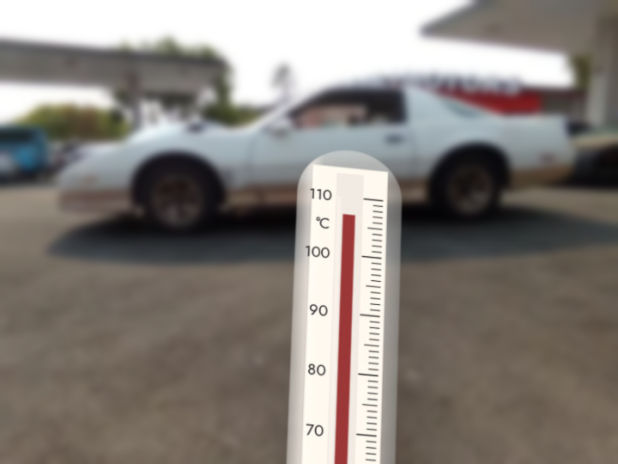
value=107 unit=°C
